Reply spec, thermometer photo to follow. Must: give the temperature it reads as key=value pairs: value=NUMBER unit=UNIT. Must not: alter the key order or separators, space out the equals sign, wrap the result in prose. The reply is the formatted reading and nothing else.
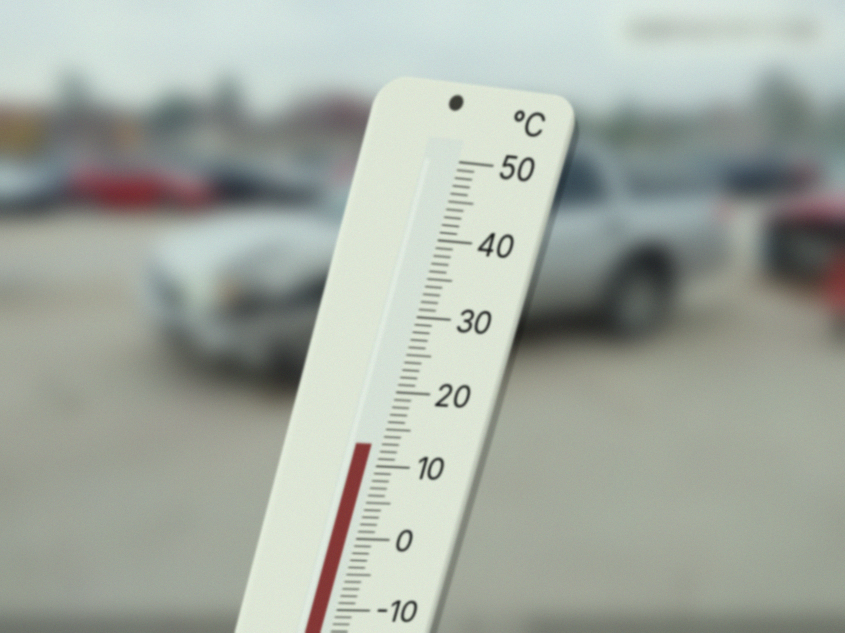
value=13 unit=°C
